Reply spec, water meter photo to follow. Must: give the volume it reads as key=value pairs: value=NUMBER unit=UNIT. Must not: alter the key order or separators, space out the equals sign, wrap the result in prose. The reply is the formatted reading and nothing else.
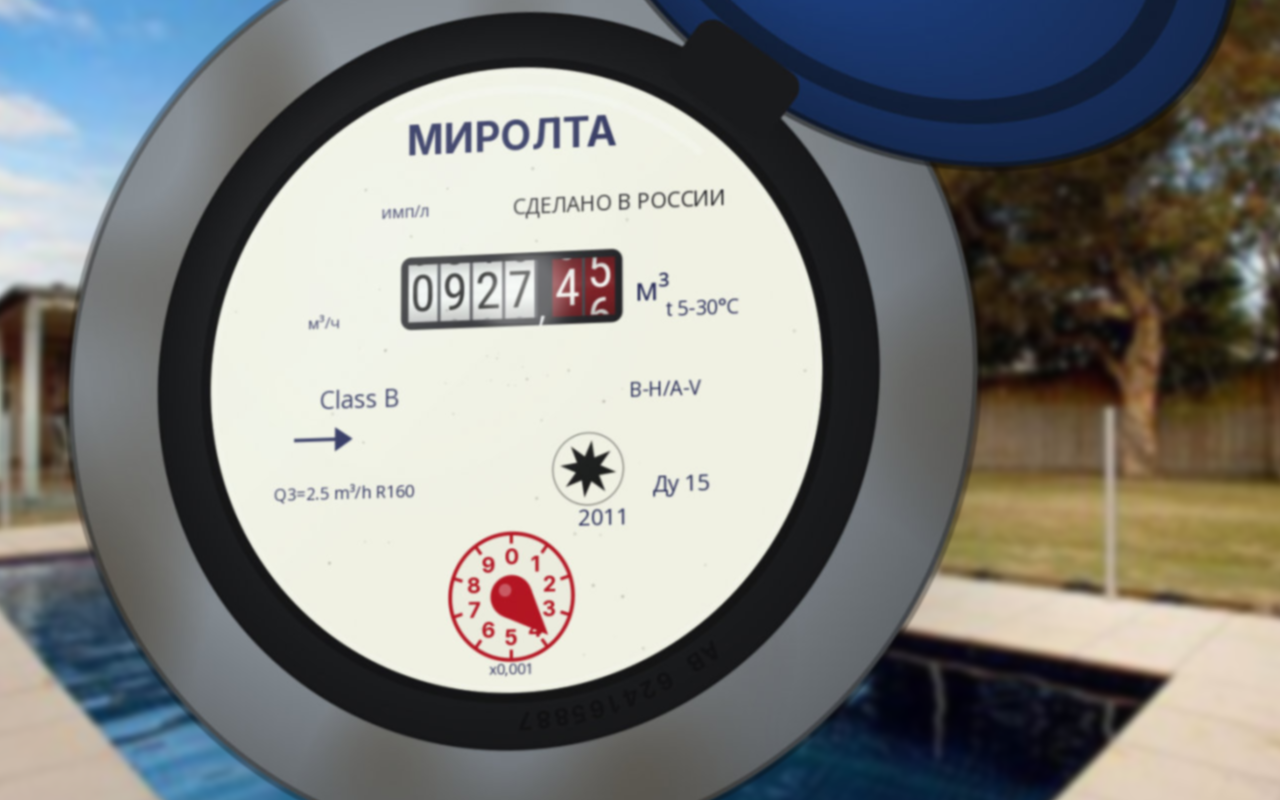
value=927.453 unit=m³
